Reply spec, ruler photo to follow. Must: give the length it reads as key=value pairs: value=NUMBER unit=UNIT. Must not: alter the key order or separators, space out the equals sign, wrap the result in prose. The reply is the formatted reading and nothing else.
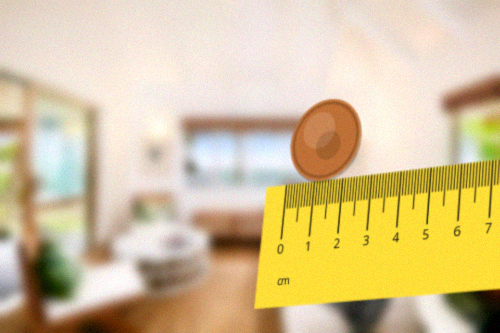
value=2.5 unit=cm
